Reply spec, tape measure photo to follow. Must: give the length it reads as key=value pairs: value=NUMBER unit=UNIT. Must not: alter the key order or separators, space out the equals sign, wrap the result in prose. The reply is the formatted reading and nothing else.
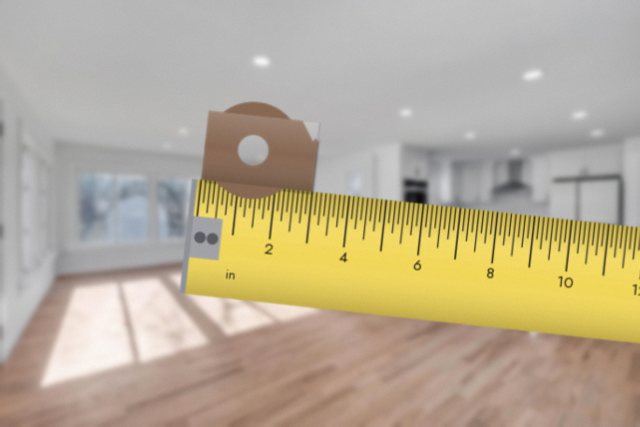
value=3 unit=in
